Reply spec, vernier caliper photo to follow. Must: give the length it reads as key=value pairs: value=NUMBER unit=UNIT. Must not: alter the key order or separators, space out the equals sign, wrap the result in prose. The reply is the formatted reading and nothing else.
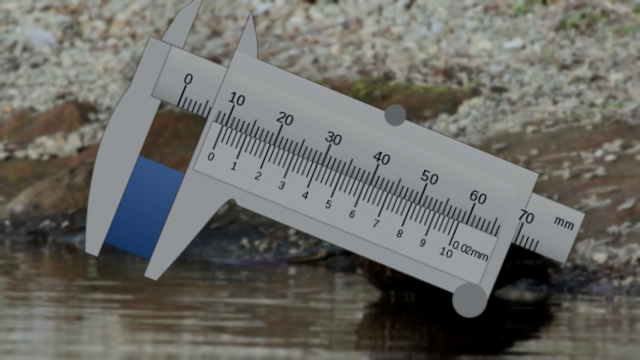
value=9.5 unit=mm
